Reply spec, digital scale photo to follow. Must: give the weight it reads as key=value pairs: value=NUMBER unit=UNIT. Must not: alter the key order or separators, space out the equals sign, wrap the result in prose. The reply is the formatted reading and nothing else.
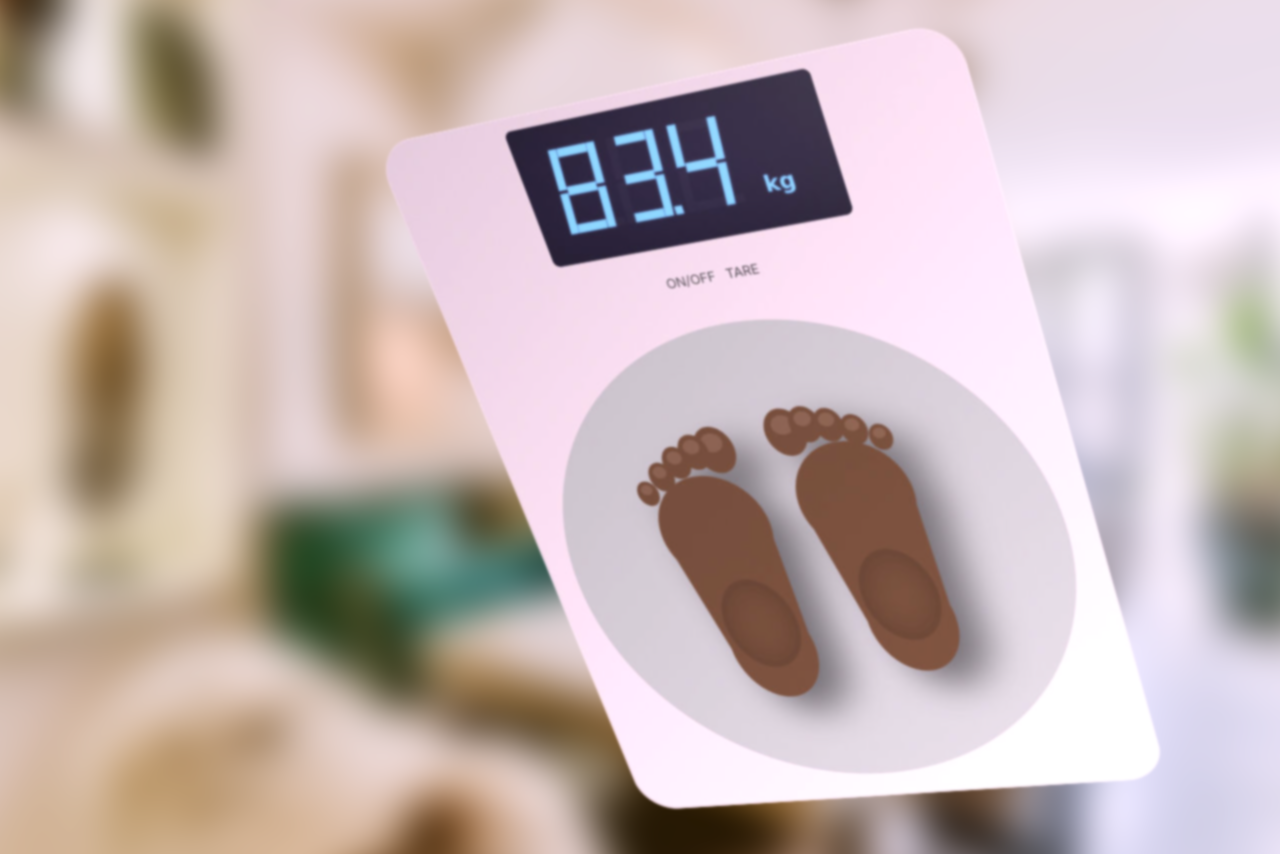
value=83.4 unit=kg
